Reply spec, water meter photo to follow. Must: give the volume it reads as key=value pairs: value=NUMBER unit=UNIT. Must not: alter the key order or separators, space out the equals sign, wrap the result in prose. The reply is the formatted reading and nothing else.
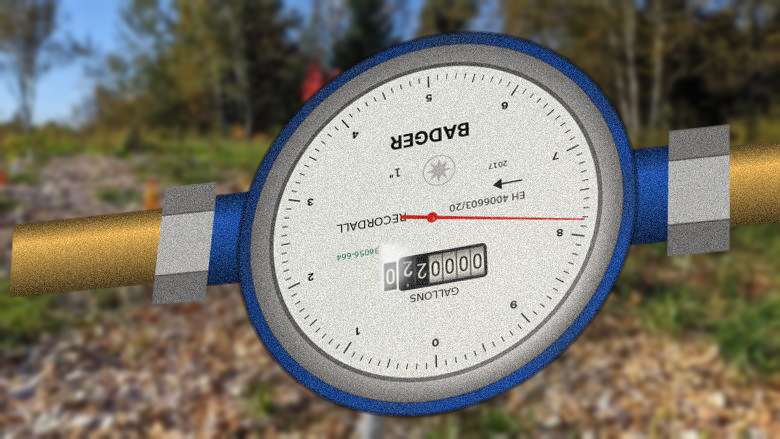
value=217.8 unit=gal
